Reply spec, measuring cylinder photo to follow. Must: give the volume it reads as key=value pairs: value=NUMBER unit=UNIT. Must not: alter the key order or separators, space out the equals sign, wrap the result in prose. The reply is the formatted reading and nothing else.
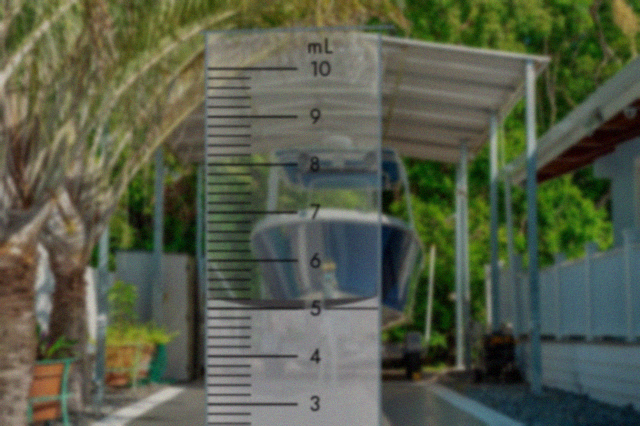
value=5 unit=mL
